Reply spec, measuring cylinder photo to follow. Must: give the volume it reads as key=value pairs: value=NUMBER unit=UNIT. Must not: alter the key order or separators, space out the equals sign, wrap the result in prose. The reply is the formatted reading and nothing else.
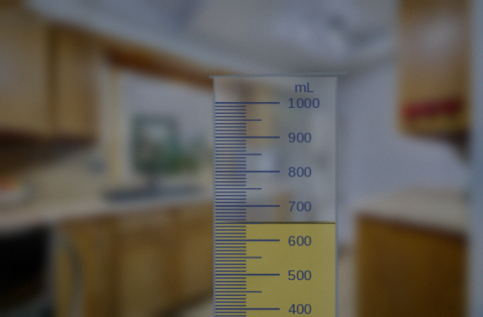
value=650 unit=mL
